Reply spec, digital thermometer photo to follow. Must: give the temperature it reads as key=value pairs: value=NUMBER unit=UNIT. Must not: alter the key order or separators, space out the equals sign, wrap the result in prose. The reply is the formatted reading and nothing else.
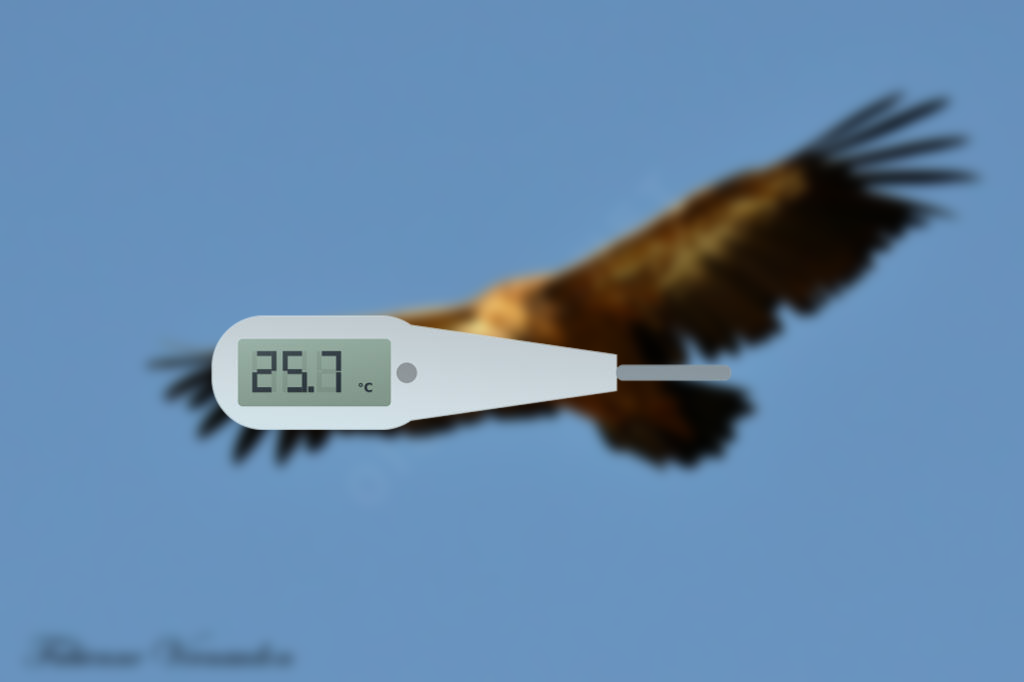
value=25.7 unit=°C
